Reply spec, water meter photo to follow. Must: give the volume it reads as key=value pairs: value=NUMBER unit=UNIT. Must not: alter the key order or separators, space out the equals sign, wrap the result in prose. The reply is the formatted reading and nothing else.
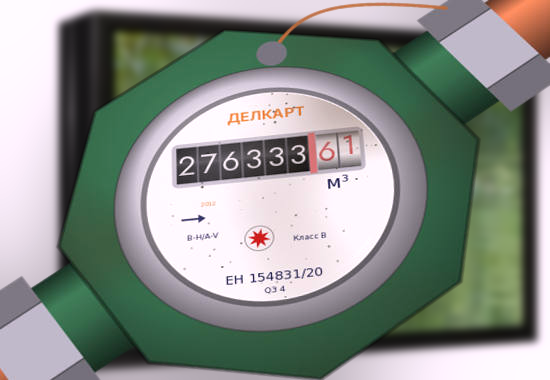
value=276333.61 unit=m³
